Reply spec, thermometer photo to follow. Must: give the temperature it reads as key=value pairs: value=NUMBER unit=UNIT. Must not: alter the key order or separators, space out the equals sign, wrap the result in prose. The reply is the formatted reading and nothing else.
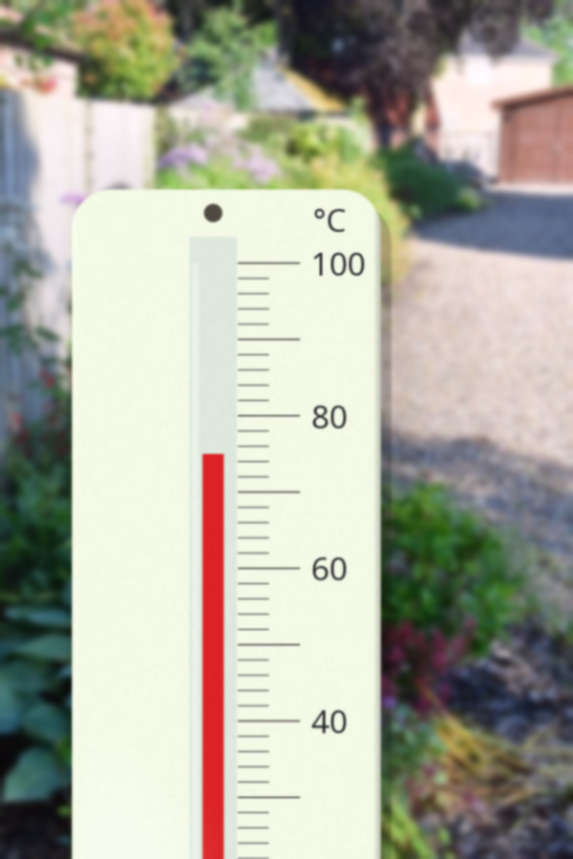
value=75 unit=°C
